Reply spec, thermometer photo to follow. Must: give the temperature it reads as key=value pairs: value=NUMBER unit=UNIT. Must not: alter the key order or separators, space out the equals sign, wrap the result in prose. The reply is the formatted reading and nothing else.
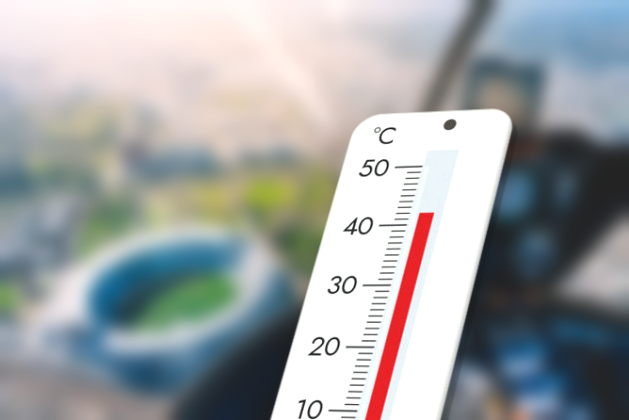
value=42 unit=°C
